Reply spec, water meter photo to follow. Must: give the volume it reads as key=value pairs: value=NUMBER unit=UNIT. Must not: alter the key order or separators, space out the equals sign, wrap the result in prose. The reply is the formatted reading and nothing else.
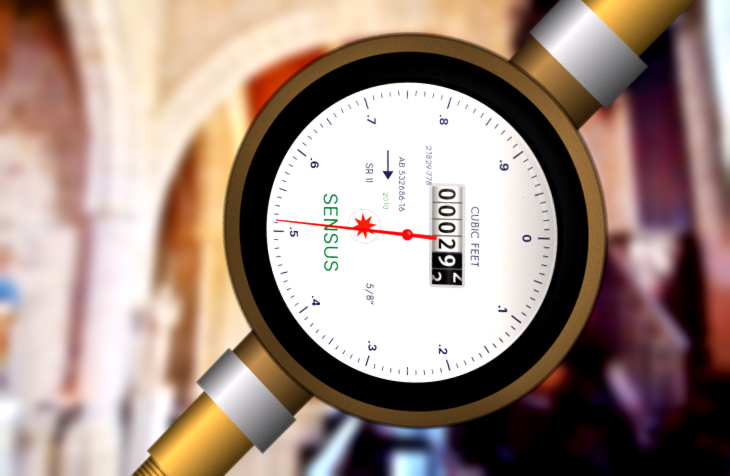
value=292.51 unit=ft³
